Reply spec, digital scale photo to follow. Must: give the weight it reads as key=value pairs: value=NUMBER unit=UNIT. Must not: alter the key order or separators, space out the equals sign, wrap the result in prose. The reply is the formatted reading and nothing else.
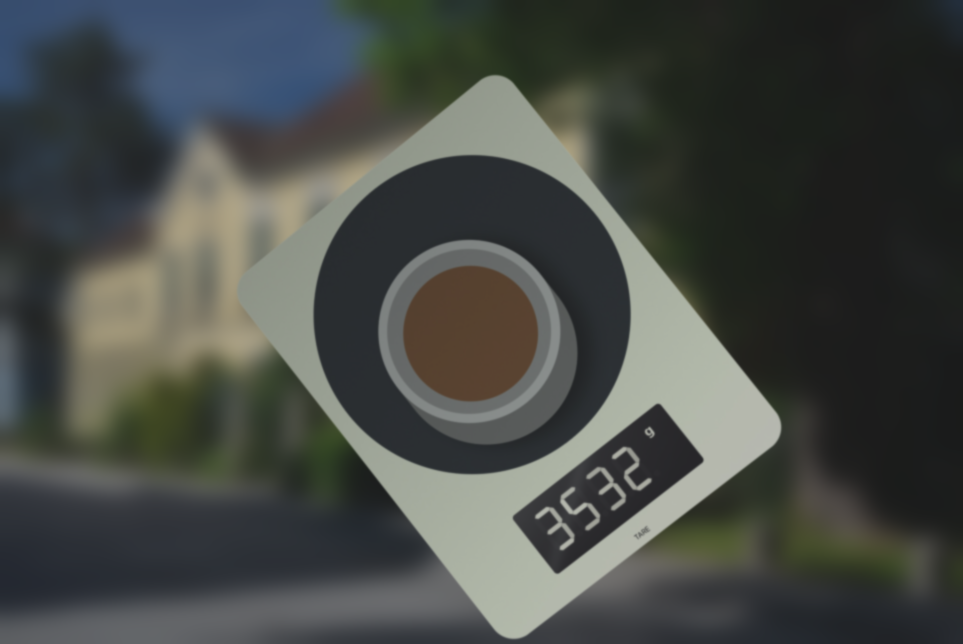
value=3532 unit=g
